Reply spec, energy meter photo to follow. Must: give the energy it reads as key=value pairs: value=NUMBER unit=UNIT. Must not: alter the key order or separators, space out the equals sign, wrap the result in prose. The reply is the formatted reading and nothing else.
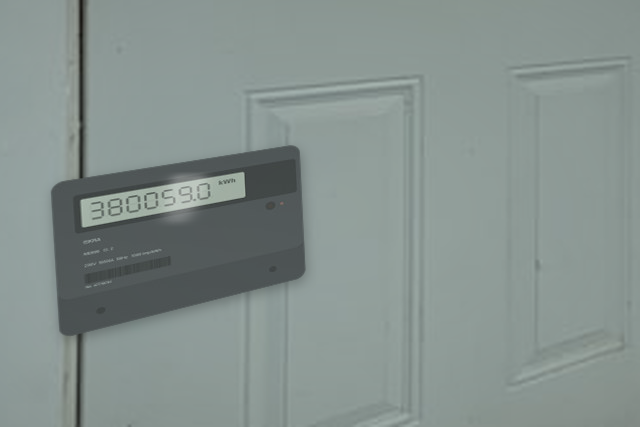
value=380059.0 unit=kWh
